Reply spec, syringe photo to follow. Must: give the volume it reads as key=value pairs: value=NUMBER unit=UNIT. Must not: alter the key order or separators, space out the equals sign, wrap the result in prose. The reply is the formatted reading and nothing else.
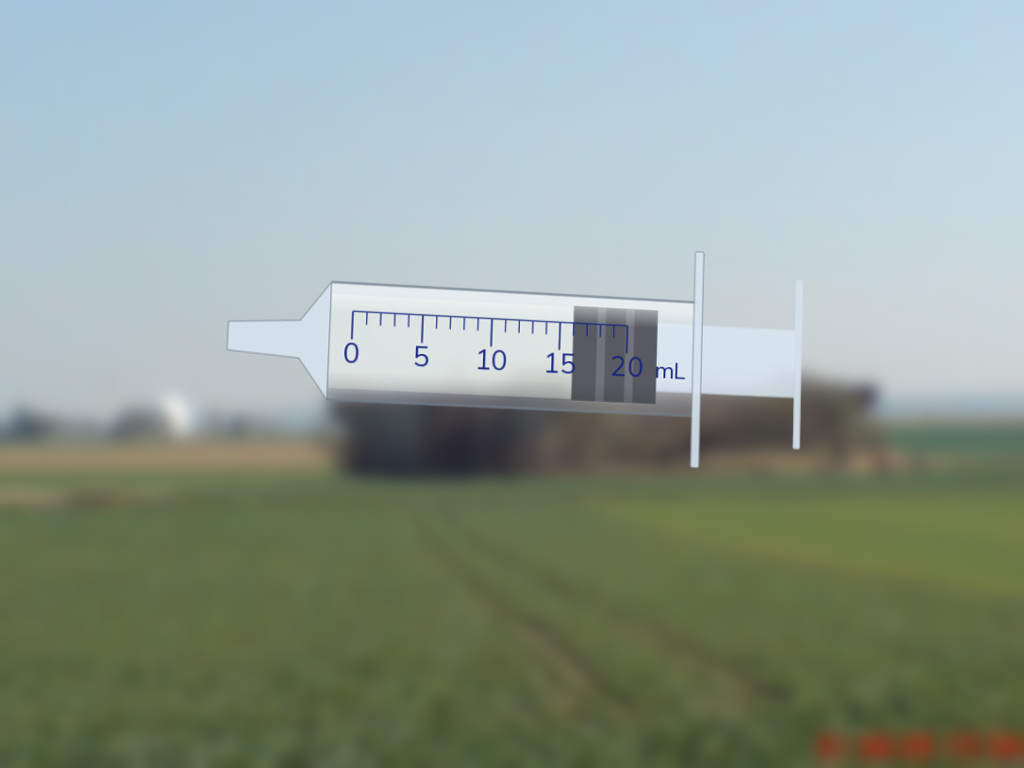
value=16 unit=mL
